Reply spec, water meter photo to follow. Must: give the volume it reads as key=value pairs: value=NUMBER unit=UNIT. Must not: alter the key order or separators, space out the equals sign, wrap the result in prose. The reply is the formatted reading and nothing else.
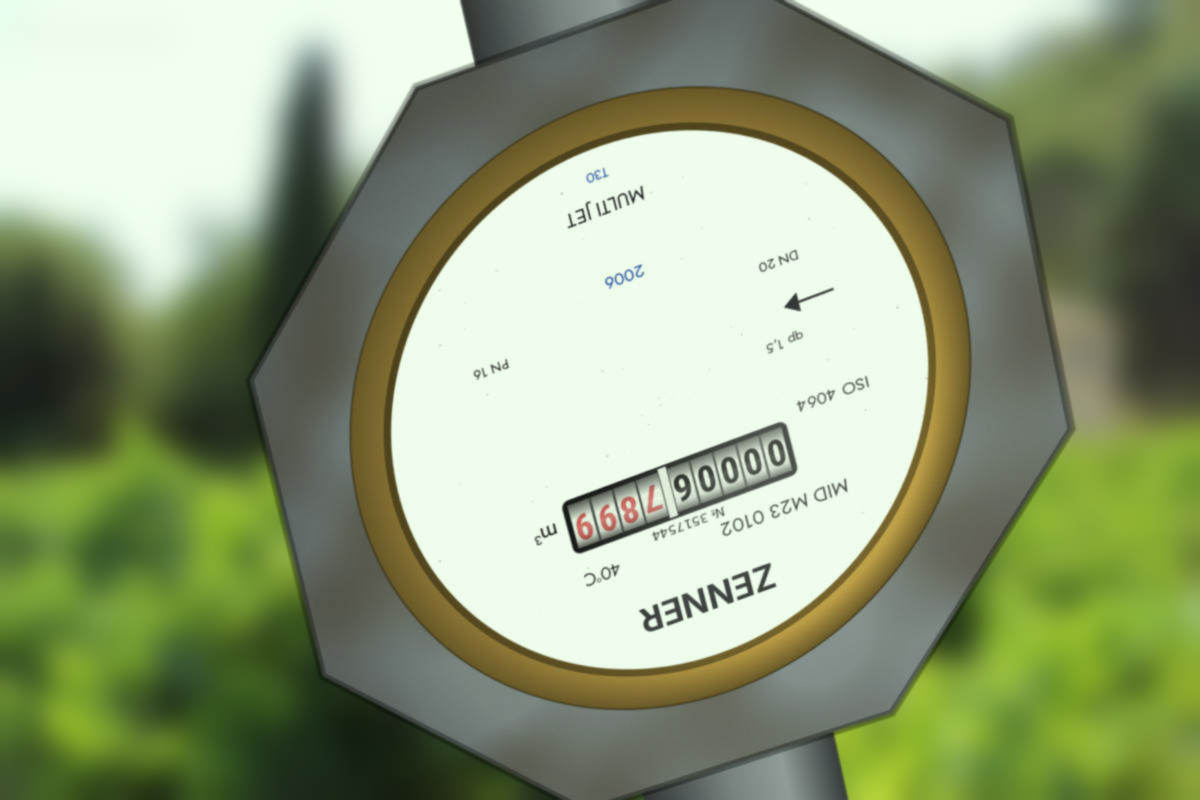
value=6.7899 unit=m³
